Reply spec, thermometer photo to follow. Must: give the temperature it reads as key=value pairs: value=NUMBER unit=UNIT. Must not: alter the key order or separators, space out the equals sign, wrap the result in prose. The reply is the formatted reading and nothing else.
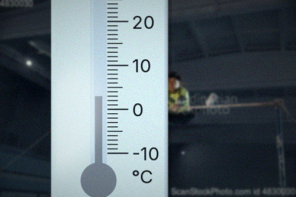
value=3 unit=°C
